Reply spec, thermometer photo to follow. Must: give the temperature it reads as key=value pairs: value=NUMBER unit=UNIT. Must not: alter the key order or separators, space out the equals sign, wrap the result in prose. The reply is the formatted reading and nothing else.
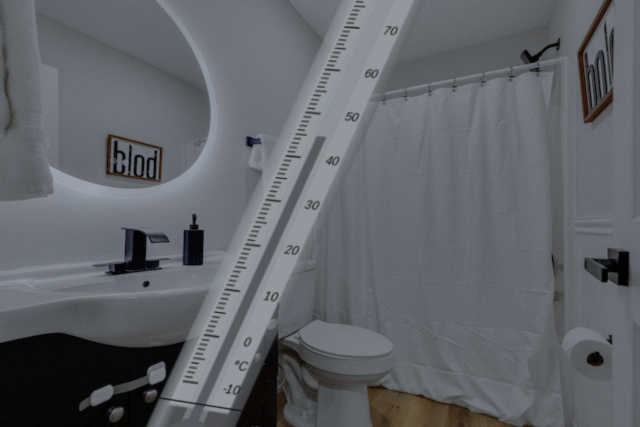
value=45 unit=°C
